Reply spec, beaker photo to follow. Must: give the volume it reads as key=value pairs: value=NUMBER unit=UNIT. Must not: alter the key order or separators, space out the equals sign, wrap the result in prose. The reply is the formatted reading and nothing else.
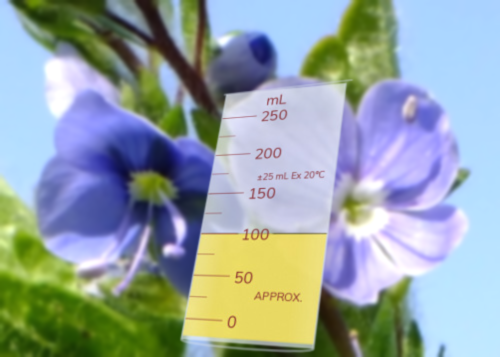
value=100 unit=mL
